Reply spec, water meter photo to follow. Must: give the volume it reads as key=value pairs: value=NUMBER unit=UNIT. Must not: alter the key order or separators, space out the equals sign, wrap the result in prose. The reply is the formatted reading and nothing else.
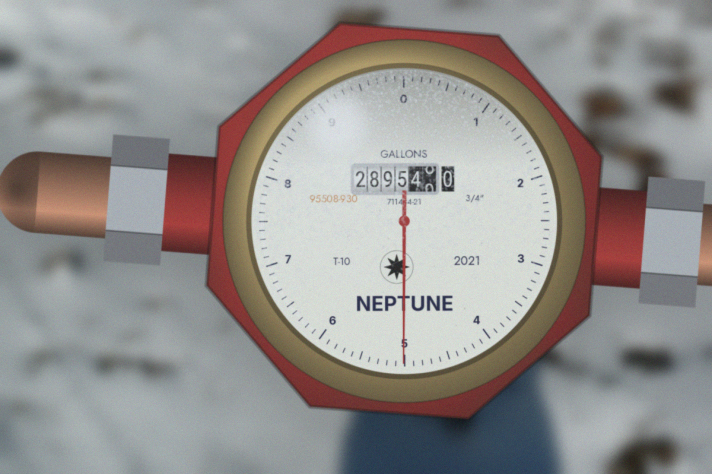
value=2895485.0 unit=gal
